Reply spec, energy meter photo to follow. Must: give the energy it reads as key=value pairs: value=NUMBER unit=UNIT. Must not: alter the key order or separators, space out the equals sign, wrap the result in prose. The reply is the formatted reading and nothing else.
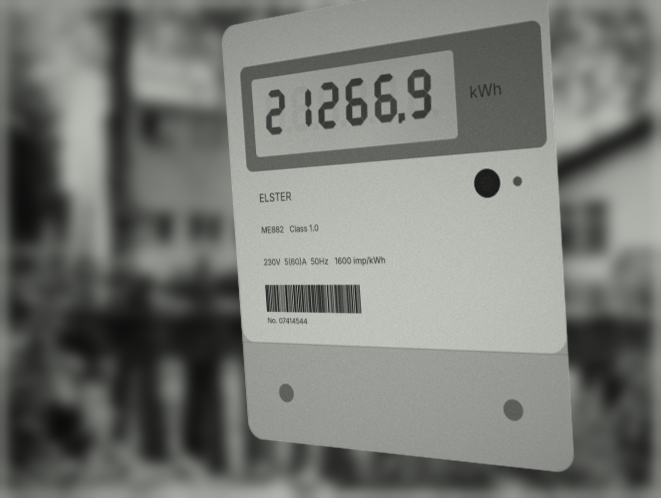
value=21266.9 unit=kWh
